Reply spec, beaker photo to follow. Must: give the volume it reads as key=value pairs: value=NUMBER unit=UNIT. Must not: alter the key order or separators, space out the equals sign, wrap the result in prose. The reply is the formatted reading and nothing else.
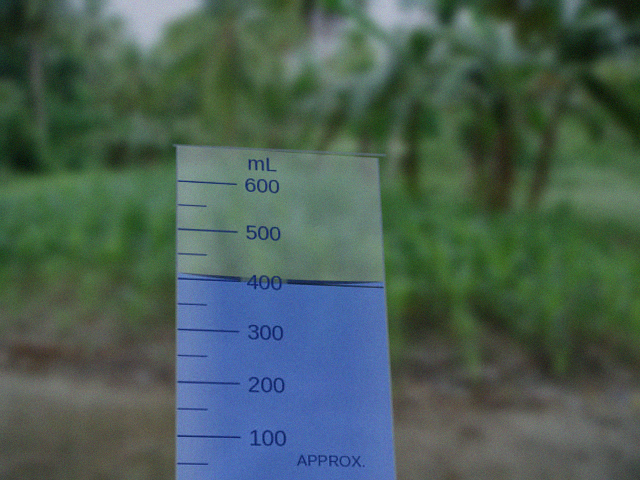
value=400 unit=mL
